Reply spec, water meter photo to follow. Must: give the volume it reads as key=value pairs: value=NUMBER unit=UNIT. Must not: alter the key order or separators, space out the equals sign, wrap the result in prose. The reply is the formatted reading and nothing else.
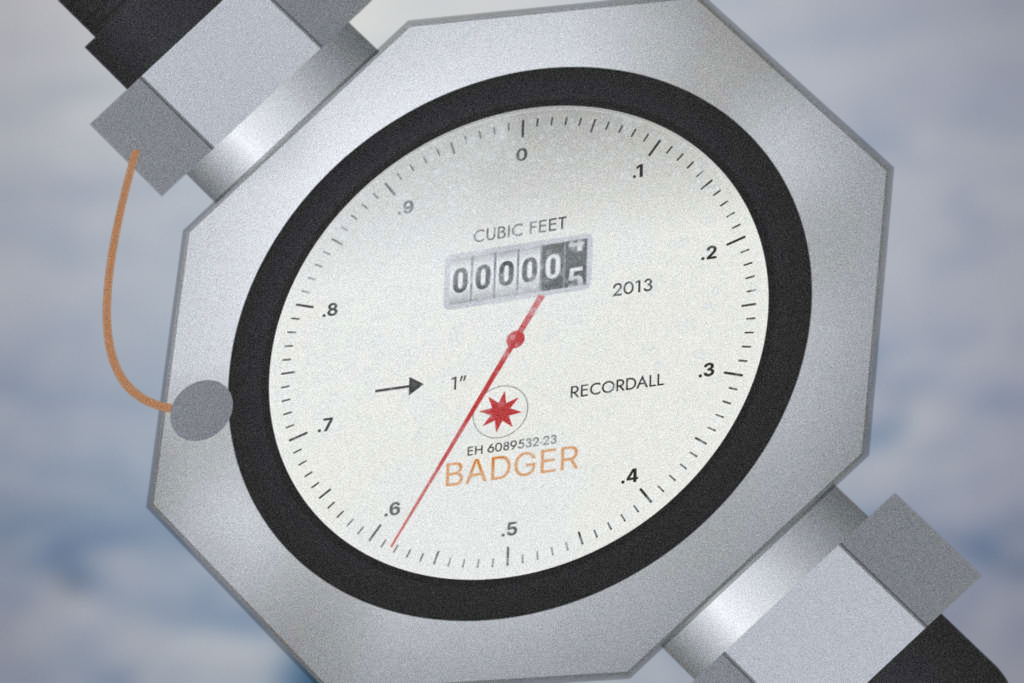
value=4.58 unit=ft³
